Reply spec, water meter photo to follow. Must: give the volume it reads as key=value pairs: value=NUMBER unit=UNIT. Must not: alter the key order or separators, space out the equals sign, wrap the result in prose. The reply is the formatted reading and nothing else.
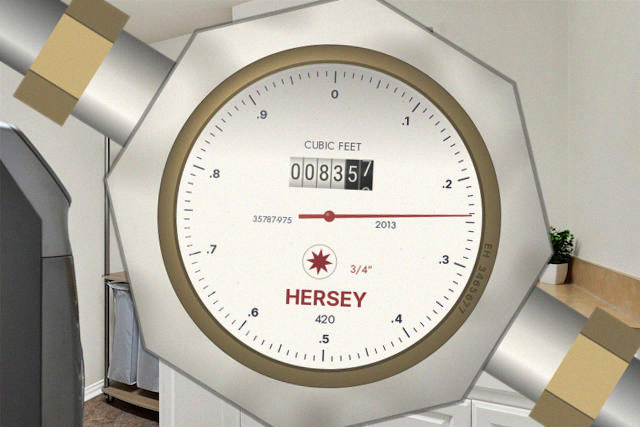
value=8357.24 unit=ft³
